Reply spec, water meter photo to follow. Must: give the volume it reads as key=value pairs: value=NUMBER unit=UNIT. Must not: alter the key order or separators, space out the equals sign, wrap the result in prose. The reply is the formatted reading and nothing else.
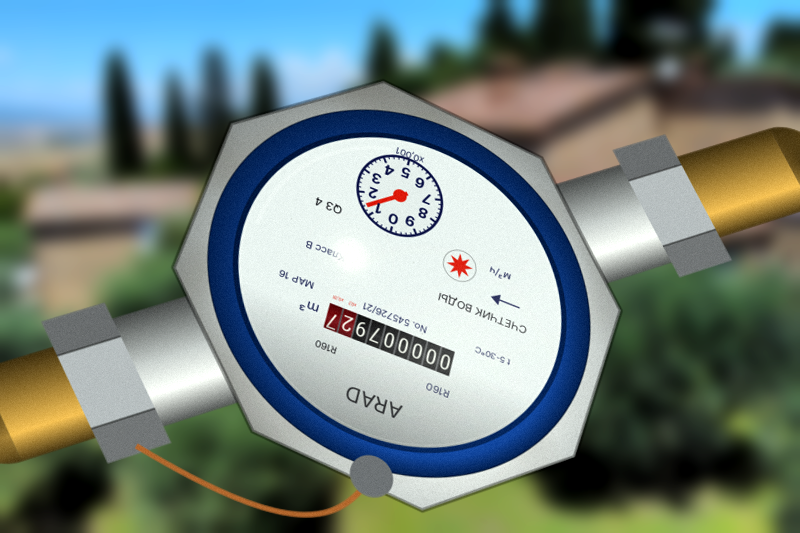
value=79.271 unit=m³
